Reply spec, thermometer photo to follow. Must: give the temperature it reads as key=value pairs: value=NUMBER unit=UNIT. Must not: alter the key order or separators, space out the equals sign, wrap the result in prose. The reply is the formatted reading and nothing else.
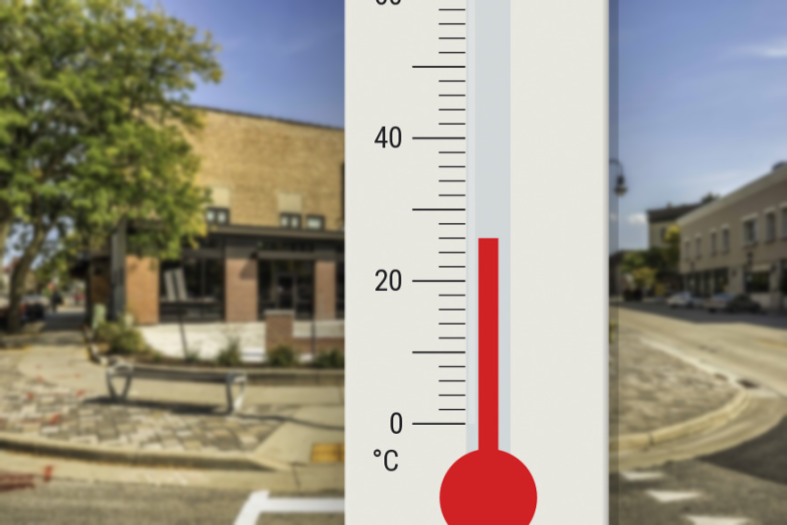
value=26 unit=°C
